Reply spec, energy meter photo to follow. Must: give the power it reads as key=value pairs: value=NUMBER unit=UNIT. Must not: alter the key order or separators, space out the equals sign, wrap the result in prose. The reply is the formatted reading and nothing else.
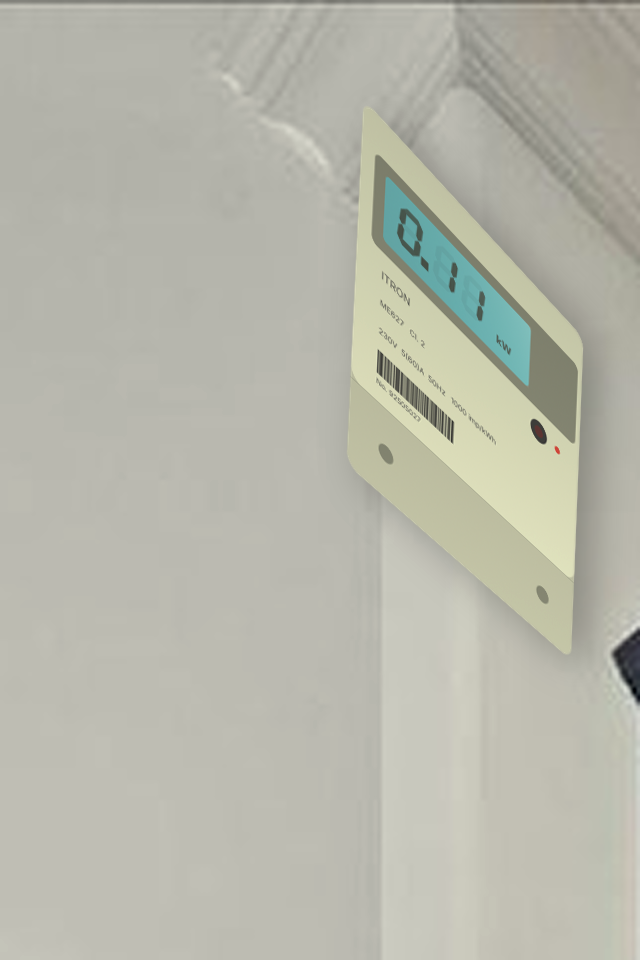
value=0.11 unit=kW
